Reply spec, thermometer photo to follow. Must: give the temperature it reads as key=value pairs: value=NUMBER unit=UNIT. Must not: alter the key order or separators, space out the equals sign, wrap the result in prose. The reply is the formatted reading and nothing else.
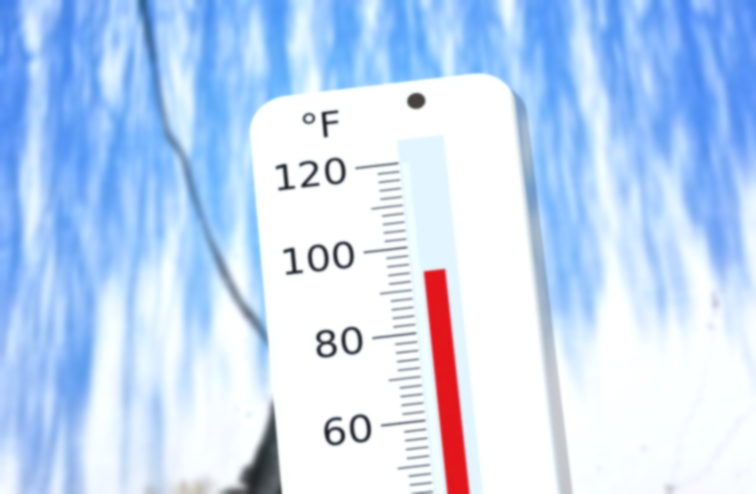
value=94 unit=°F
